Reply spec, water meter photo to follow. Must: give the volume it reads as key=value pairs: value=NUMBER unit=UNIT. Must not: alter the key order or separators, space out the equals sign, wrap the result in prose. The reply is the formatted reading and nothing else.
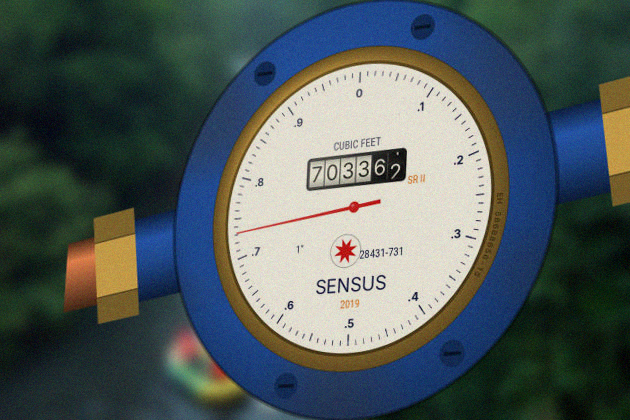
value=703361.73 unit=ft³
